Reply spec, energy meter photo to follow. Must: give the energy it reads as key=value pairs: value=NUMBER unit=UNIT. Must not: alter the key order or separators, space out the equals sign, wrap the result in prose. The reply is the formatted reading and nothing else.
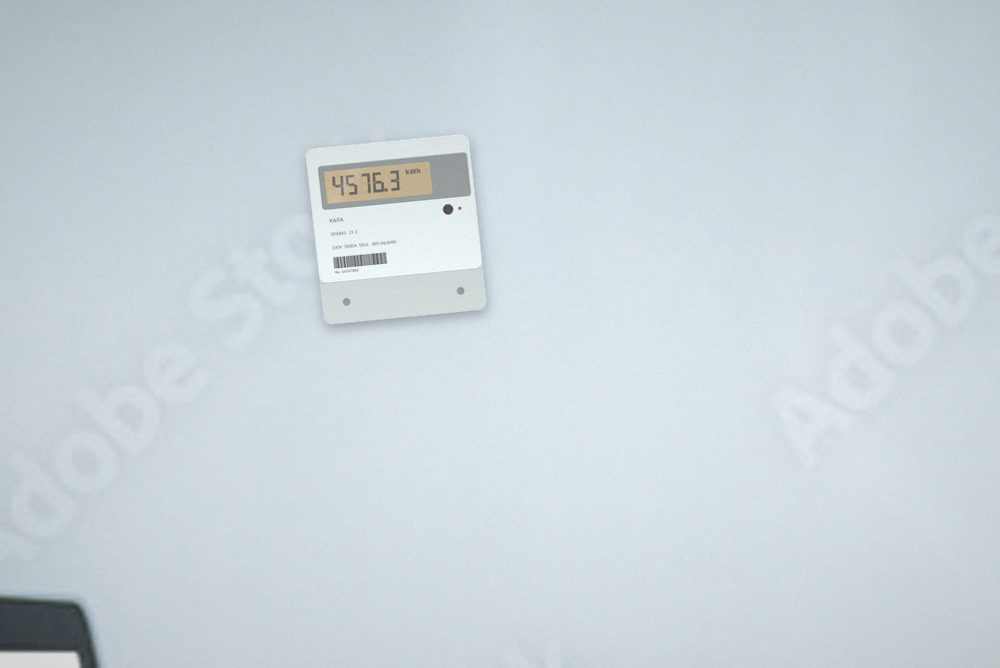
value=4576.3 unit=kWh
